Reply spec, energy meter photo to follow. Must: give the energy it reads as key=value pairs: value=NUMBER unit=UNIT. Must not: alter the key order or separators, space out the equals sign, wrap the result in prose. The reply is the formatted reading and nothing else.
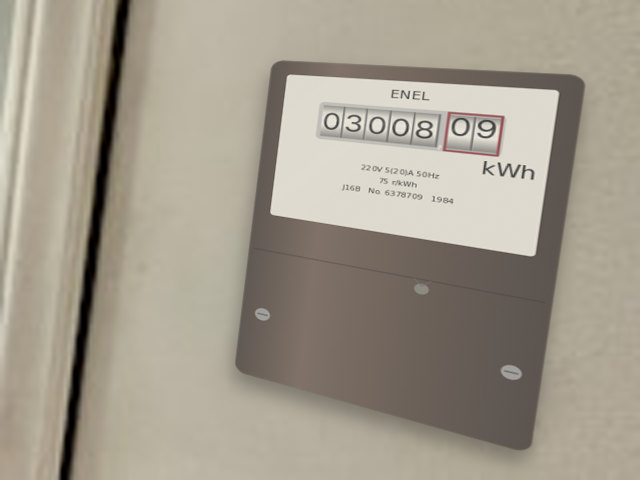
value=3008.09 unit=kWh
